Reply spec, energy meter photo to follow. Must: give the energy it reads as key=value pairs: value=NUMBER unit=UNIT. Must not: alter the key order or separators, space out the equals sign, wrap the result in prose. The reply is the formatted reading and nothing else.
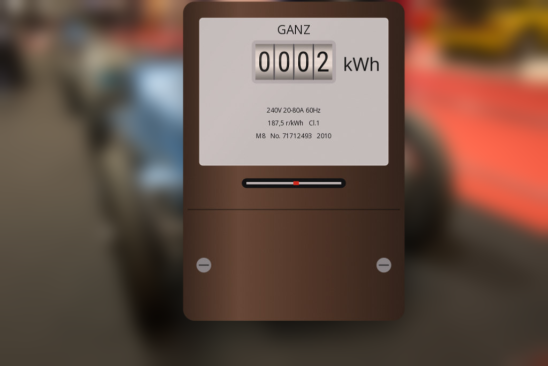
value=2 unit=kWh
